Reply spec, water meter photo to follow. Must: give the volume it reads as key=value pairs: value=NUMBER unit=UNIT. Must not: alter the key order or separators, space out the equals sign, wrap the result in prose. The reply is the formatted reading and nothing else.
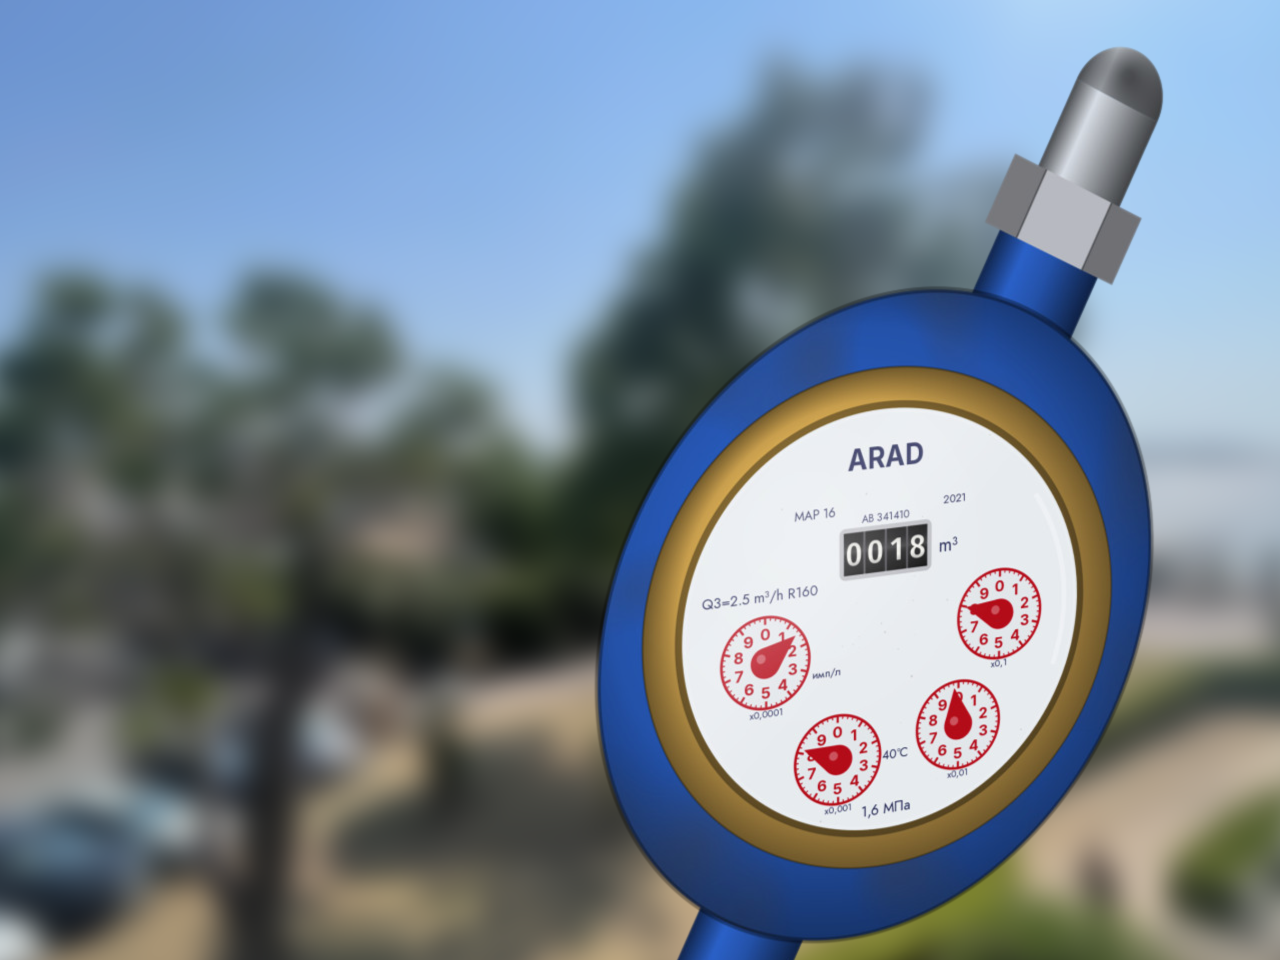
value=18.7981 unit=m³
